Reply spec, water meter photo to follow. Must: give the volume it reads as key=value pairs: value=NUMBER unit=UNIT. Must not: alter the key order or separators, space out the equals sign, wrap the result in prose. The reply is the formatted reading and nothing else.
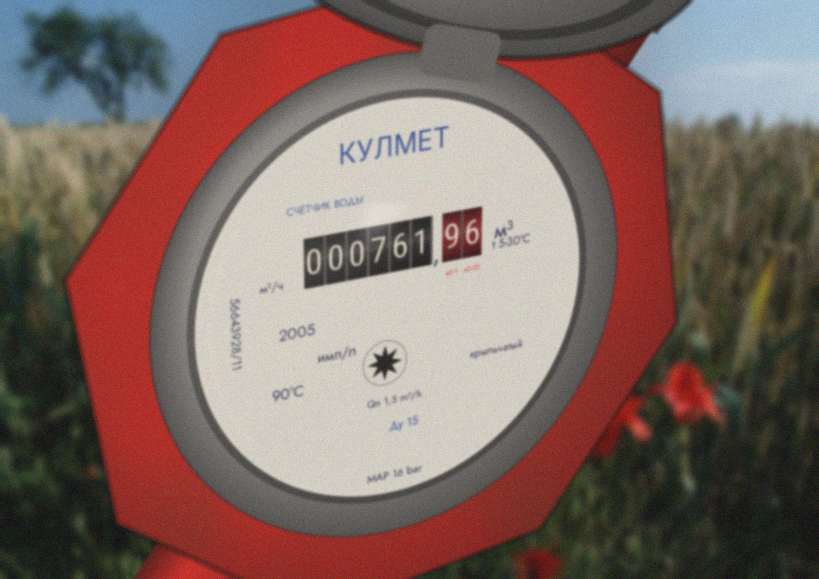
value=761.96 unit=m³
